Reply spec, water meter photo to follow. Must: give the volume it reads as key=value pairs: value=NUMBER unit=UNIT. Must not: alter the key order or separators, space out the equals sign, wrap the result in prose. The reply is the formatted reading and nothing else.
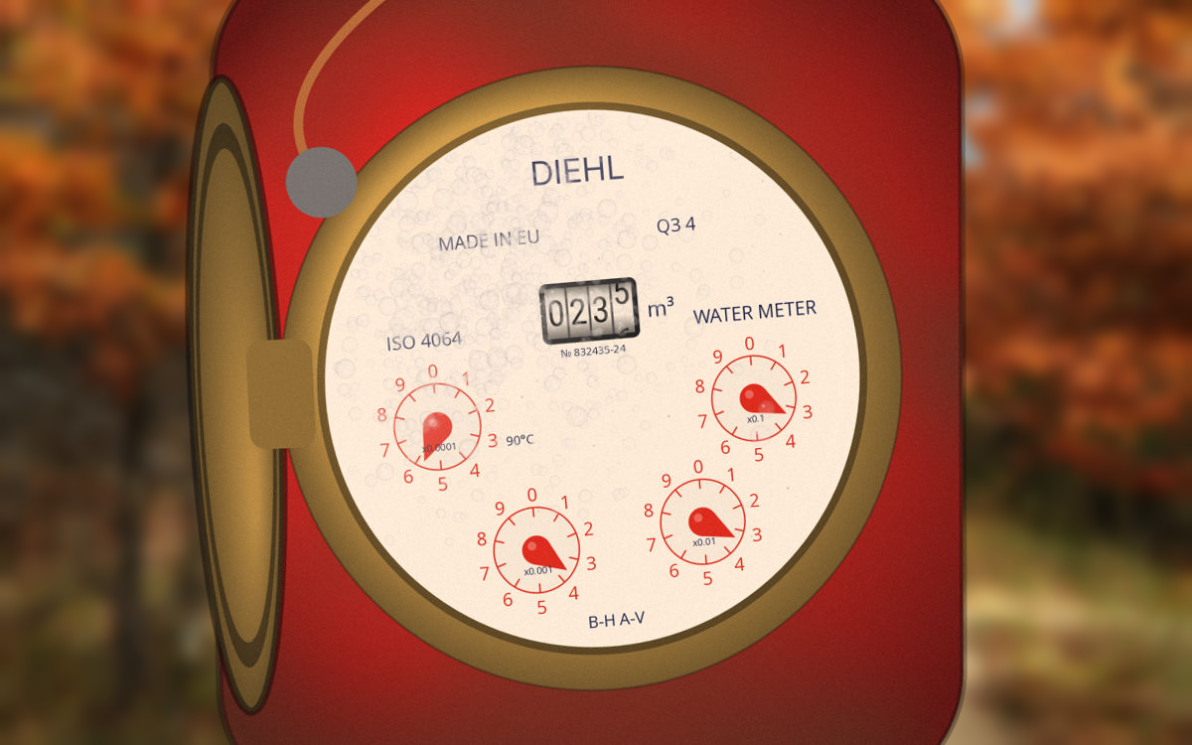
value=235.3335 unit=m³
